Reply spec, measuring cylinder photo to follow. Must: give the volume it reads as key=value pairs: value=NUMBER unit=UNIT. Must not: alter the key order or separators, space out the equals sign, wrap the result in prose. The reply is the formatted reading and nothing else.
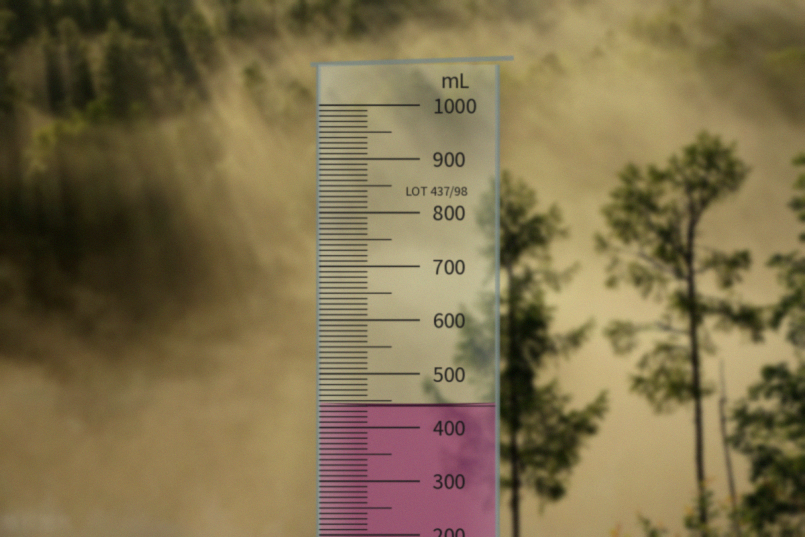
value=440 unit=mL
